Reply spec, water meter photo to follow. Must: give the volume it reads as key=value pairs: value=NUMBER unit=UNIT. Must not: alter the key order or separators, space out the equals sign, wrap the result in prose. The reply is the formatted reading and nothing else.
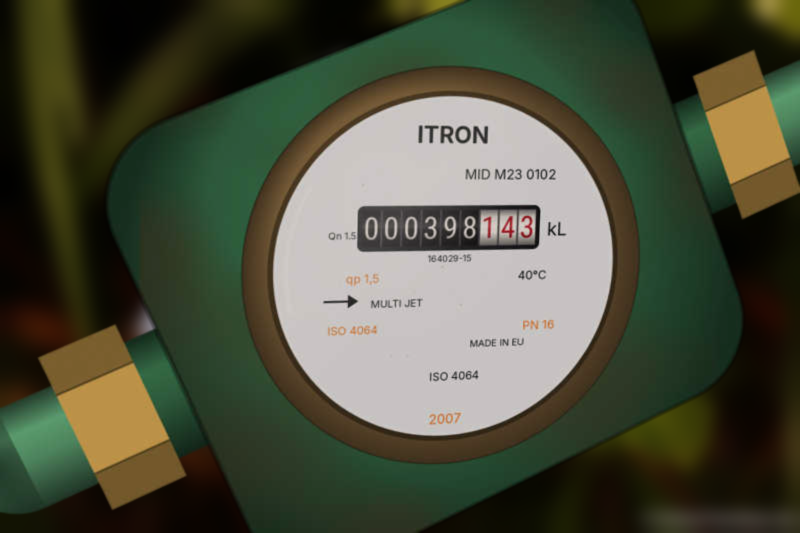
value=398.143 unit=kL
